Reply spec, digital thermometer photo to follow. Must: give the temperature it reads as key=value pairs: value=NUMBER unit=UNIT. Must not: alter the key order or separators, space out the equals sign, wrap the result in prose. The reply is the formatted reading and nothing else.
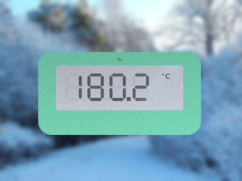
value=180.2 unit=°C
